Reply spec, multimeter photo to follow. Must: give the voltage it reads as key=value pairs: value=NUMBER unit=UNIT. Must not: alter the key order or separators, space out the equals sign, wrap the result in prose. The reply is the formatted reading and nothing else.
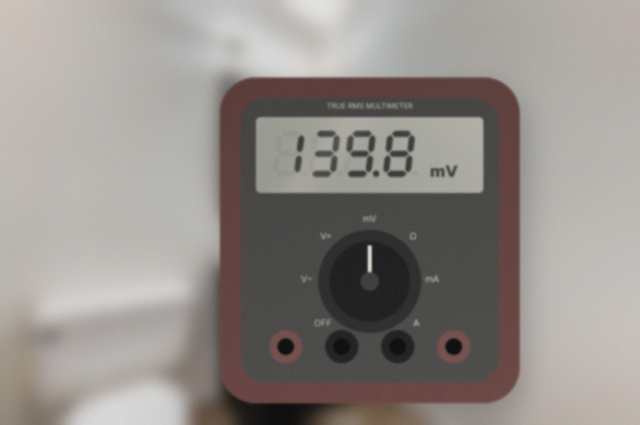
value=139.8 unit=mV
